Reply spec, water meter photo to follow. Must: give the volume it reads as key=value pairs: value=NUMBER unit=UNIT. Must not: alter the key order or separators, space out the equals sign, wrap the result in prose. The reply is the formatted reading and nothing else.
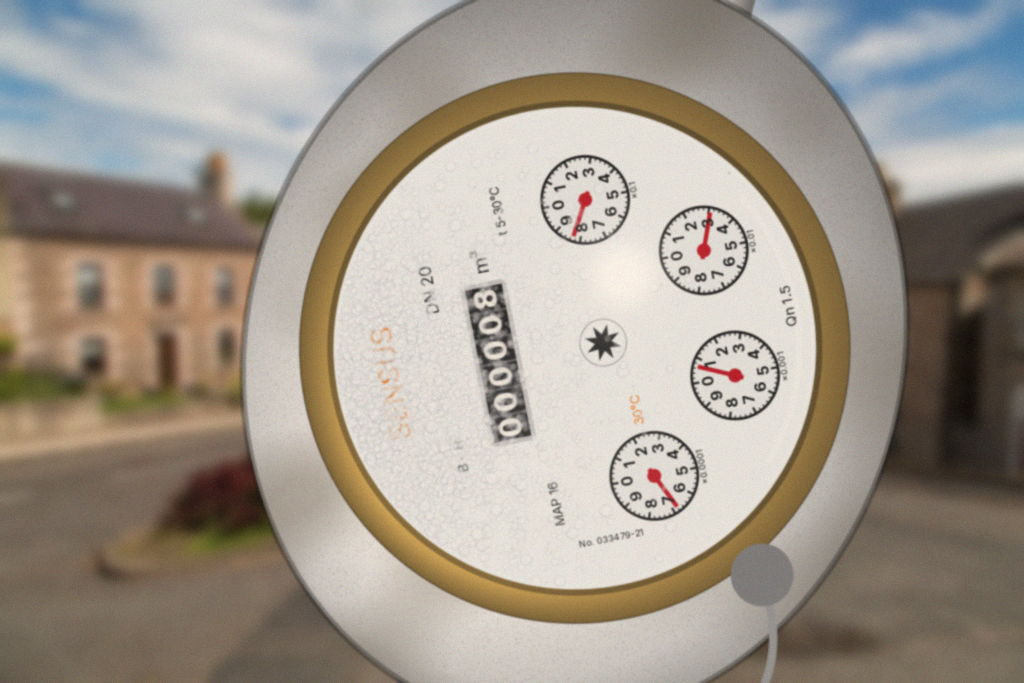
value=8.8306 unit=m³
